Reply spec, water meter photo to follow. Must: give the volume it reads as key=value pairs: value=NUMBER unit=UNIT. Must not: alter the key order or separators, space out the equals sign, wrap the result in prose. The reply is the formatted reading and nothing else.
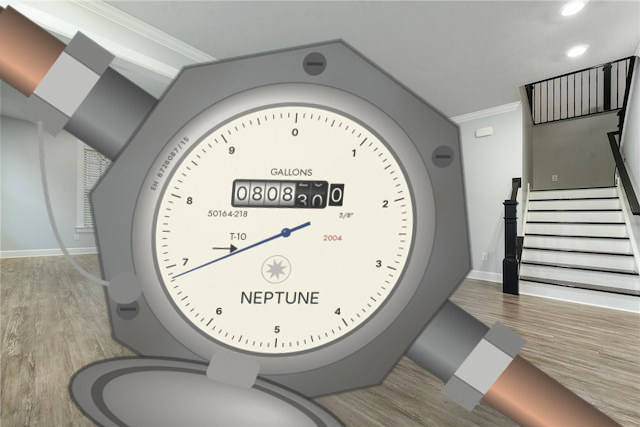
value=808296.8 unit=gal
